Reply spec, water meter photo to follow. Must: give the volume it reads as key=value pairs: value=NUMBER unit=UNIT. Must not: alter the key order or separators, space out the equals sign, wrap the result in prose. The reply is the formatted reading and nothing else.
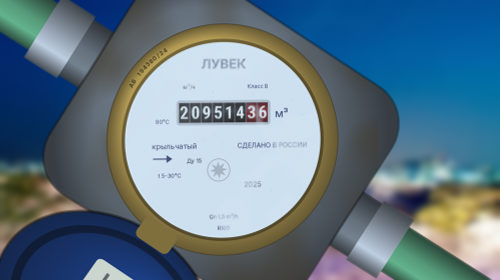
value=209514.36 unit=m³
